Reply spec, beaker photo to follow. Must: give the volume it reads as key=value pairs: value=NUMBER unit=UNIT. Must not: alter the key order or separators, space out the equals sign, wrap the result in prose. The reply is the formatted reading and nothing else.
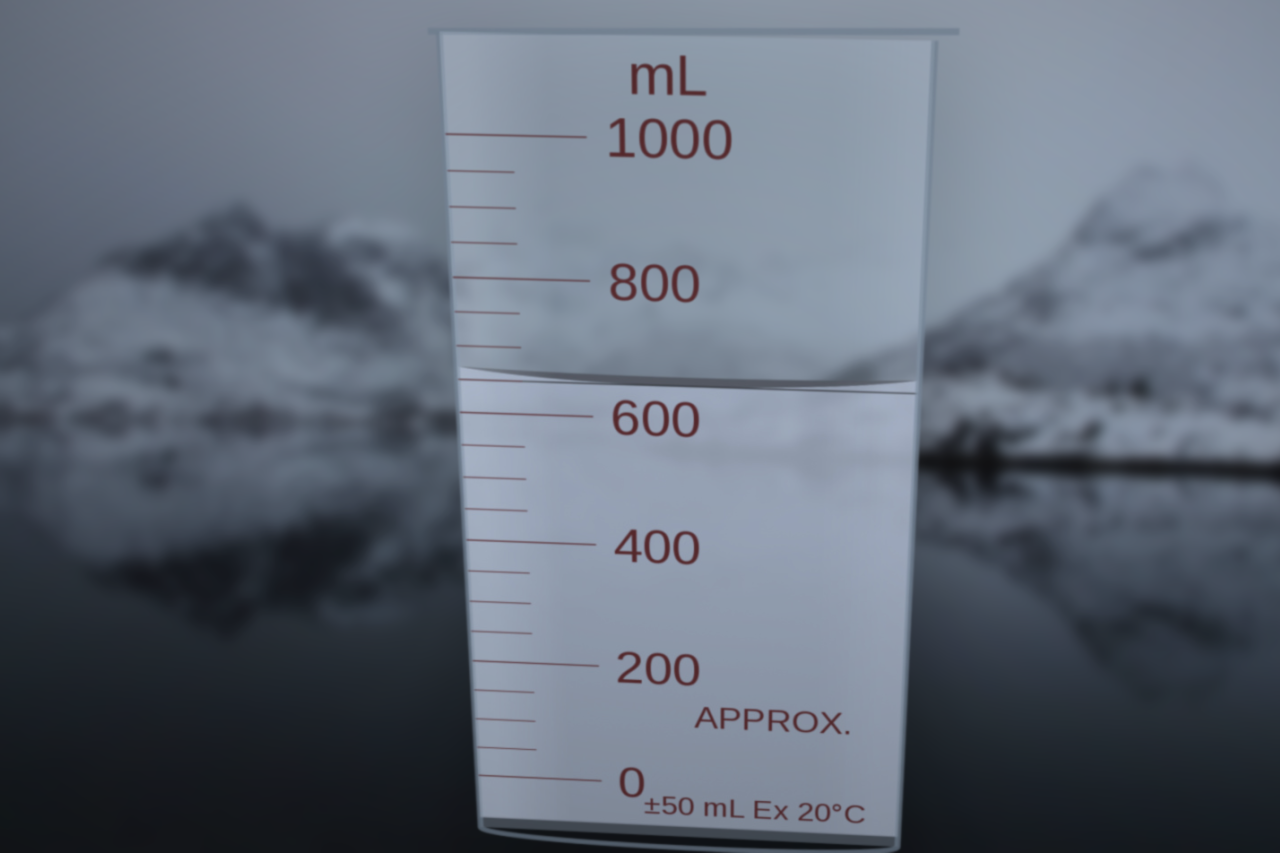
value=650 unit=mL
